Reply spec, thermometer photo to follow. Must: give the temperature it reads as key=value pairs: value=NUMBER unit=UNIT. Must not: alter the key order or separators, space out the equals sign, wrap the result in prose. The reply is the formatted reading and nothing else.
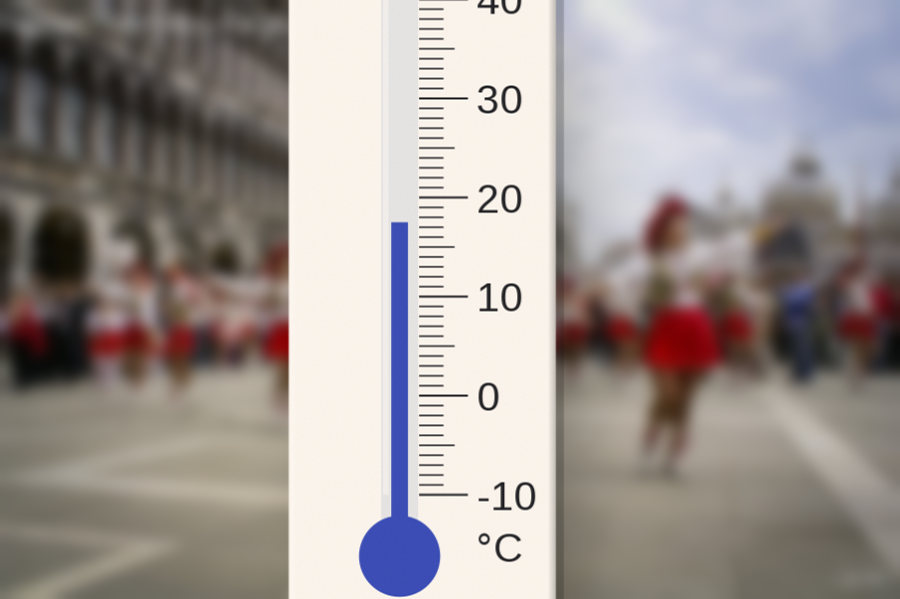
value=17.5 unit=°C
